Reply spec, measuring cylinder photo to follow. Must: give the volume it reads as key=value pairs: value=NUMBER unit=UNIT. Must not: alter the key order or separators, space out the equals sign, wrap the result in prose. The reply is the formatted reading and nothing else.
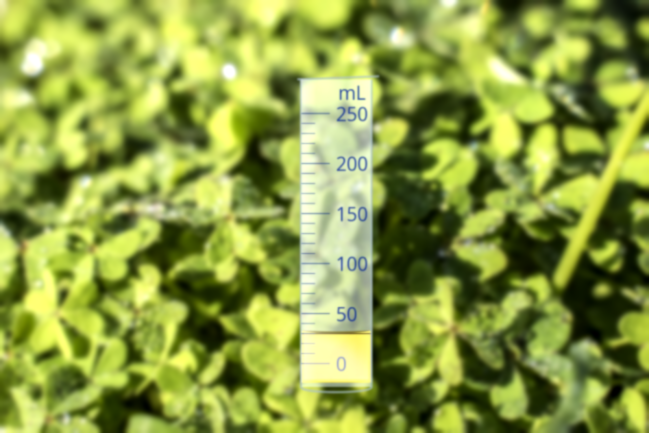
value=30 unit=mL
